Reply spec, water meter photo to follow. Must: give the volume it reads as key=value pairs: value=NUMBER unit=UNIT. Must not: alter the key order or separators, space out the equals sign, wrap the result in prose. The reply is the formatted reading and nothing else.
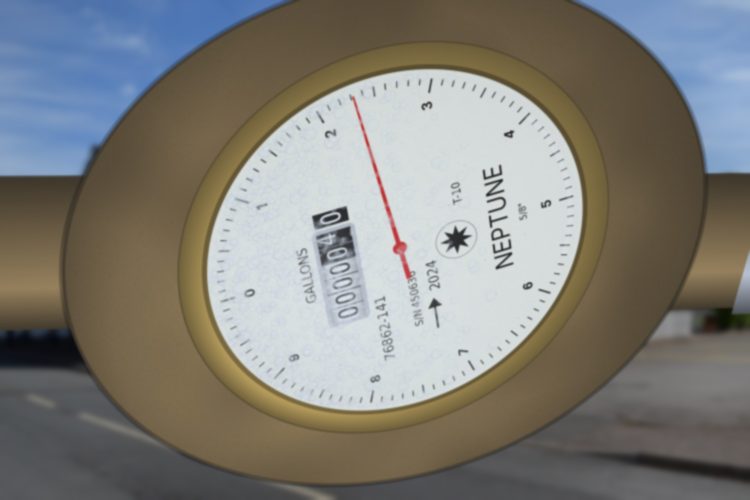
value=42.3 unit=gal
